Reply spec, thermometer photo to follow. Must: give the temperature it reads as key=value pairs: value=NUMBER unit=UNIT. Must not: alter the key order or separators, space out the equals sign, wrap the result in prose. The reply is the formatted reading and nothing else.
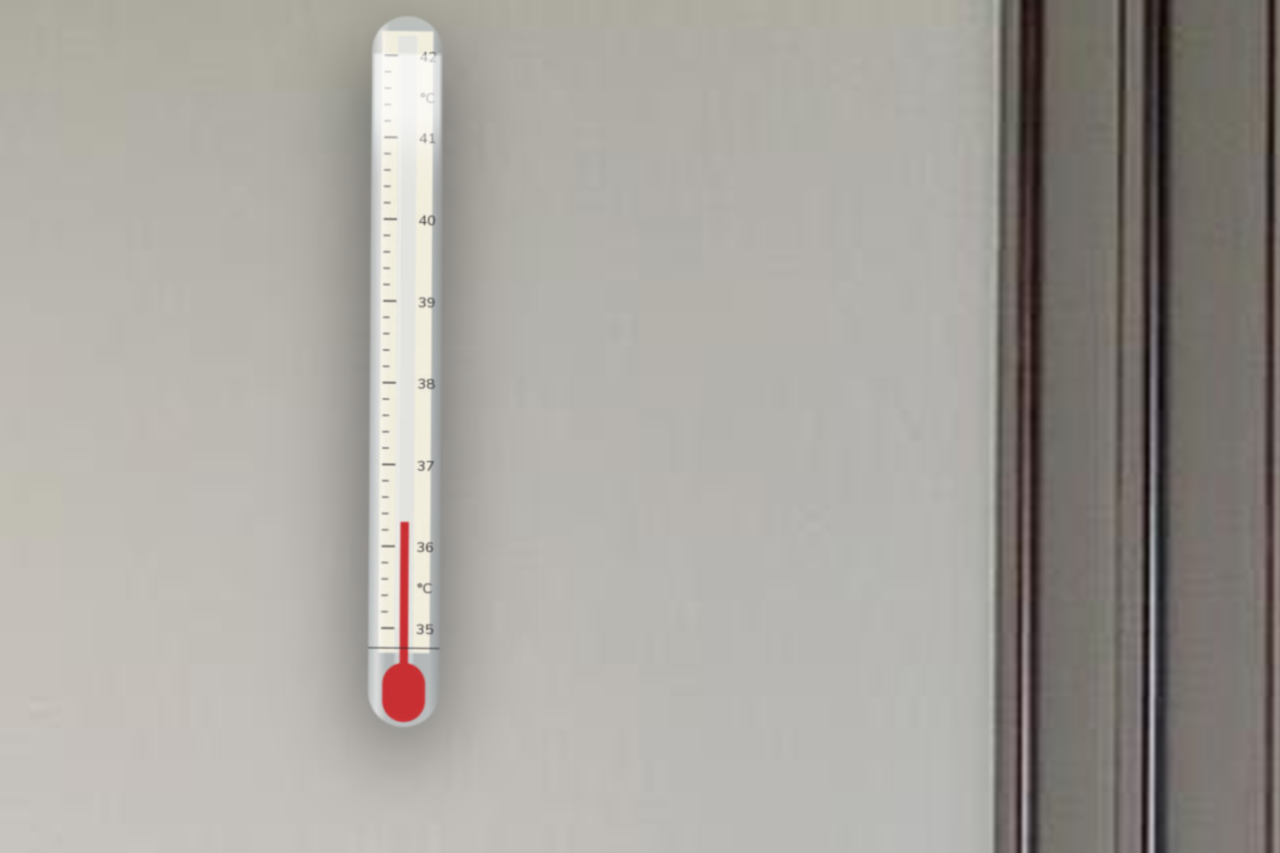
value=36.3 unit=°C
